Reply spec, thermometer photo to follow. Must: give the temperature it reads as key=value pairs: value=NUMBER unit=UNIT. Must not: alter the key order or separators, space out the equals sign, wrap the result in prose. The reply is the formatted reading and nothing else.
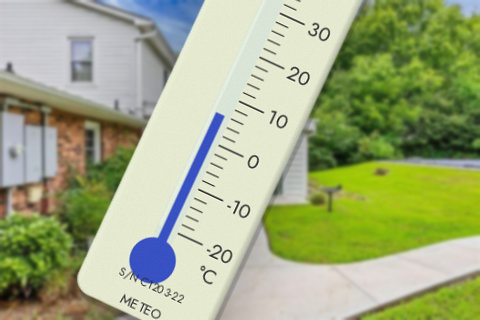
value=6 unit=°C
